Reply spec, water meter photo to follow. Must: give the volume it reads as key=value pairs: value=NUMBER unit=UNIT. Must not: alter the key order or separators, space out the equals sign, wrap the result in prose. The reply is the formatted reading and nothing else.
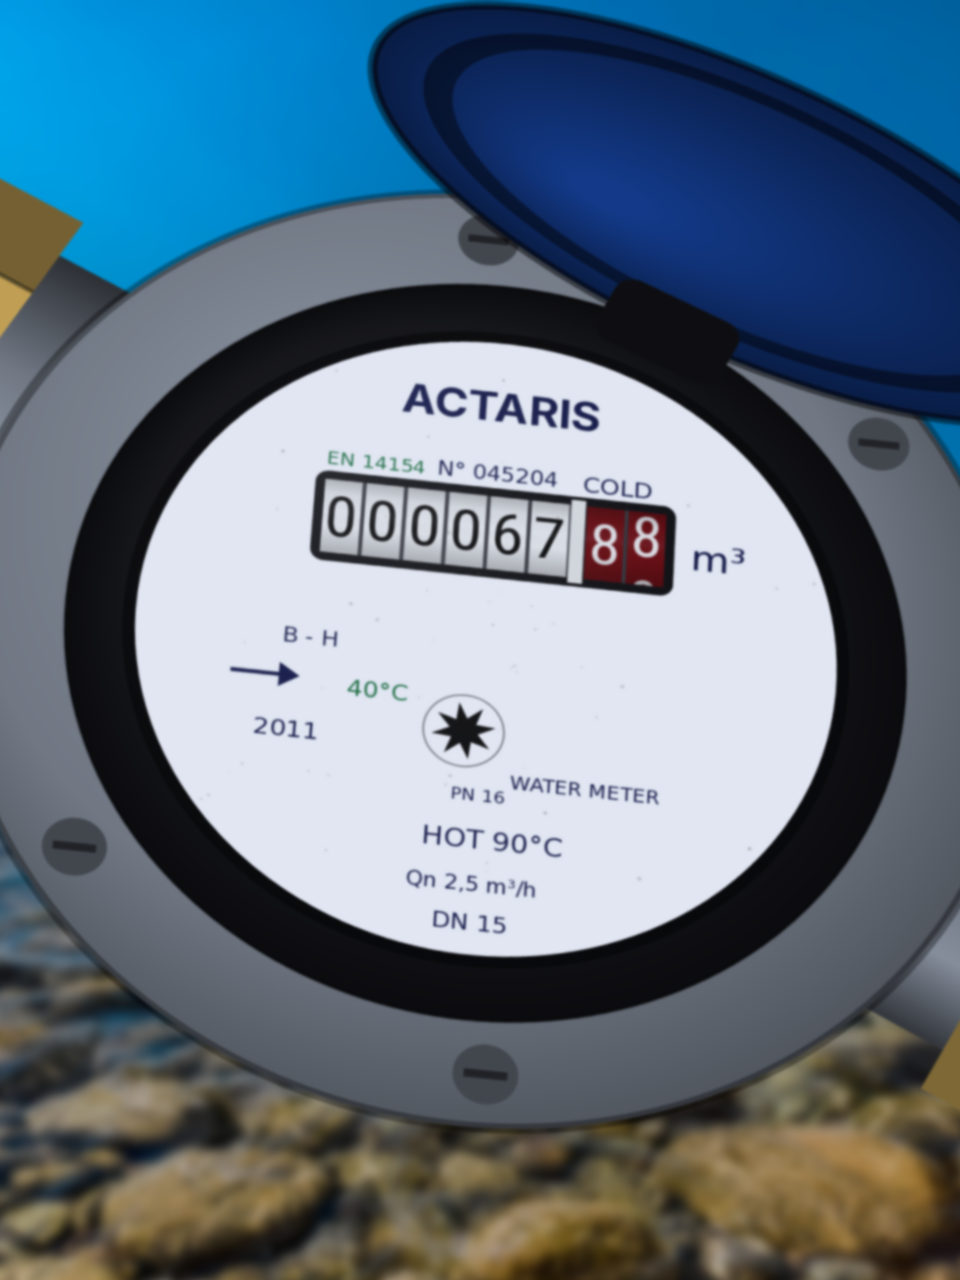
value=67.88 unit=m³
